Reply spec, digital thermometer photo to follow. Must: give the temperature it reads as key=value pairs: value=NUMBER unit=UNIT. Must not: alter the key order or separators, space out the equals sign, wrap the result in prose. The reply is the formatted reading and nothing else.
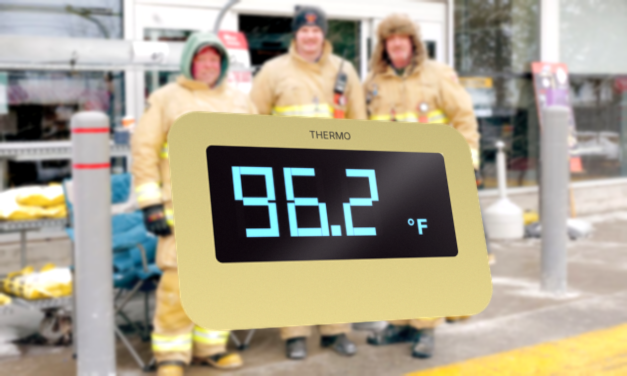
value=96.2 unit=°F
